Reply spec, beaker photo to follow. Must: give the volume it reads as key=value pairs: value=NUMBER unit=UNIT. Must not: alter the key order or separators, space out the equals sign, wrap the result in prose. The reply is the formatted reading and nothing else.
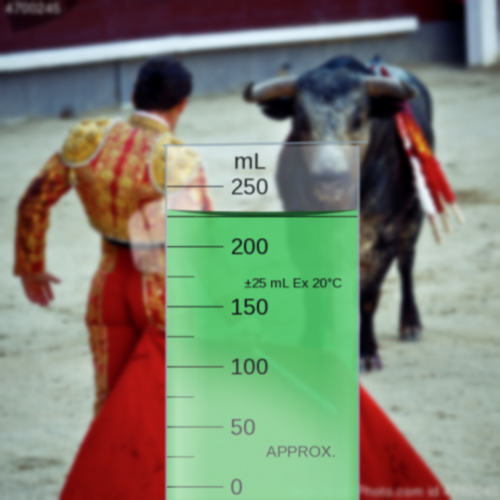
value=225 unit=mL
